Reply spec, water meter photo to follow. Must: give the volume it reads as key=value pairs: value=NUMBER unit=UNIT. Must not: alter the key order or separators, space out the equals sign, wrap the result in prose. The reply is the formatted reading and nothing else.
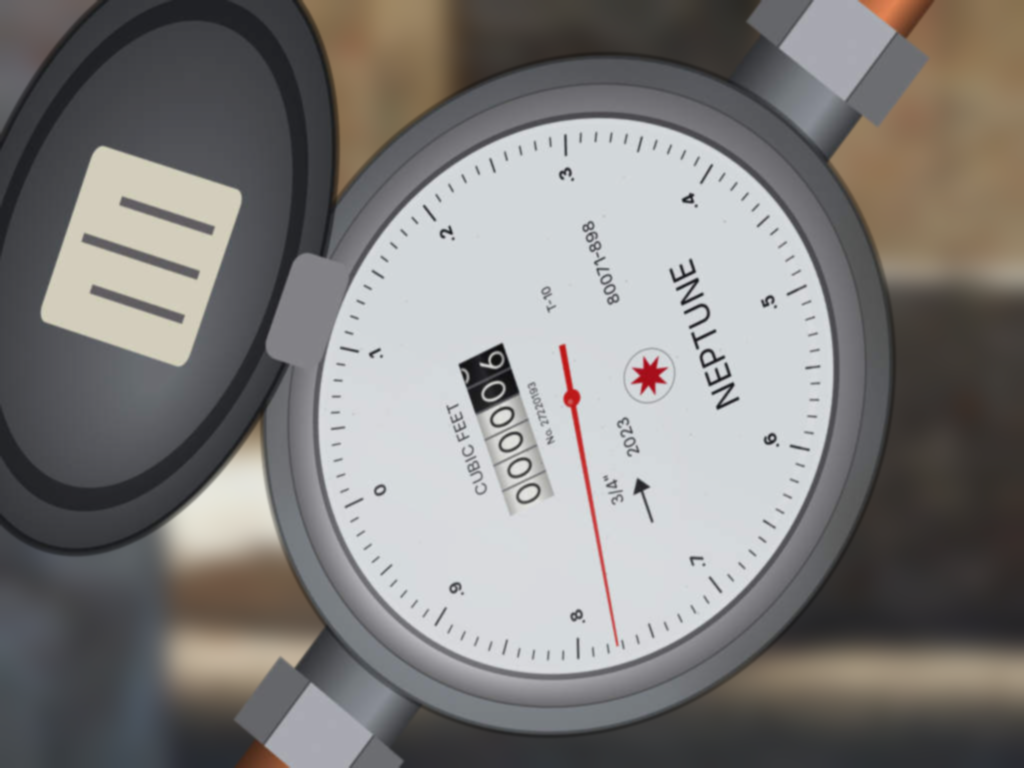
value=5.77 unit=ft³
